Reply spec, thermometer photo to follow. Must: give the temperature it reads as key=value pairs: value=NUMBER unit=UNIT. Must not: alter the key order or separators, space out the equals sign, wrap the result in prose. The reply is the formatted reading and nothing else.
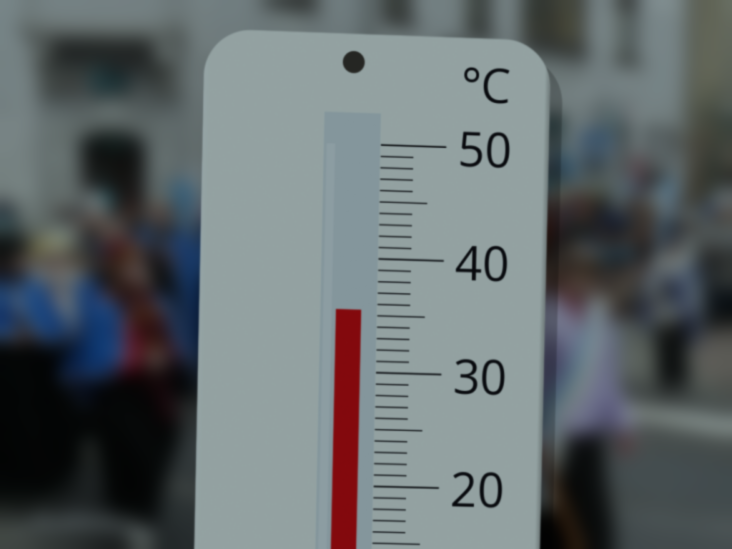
value=35.5 unit=°C
